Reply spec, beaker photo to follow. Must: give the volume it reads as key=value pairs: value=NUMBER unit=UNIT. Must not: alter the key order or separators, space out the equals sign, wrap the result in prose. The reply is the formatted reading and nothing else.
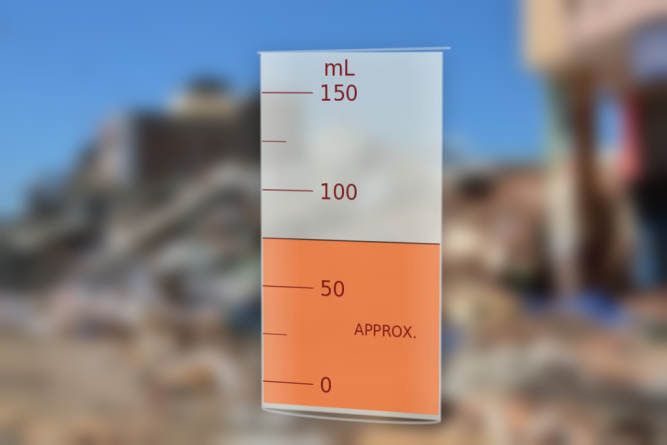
value=75 unit=mL
